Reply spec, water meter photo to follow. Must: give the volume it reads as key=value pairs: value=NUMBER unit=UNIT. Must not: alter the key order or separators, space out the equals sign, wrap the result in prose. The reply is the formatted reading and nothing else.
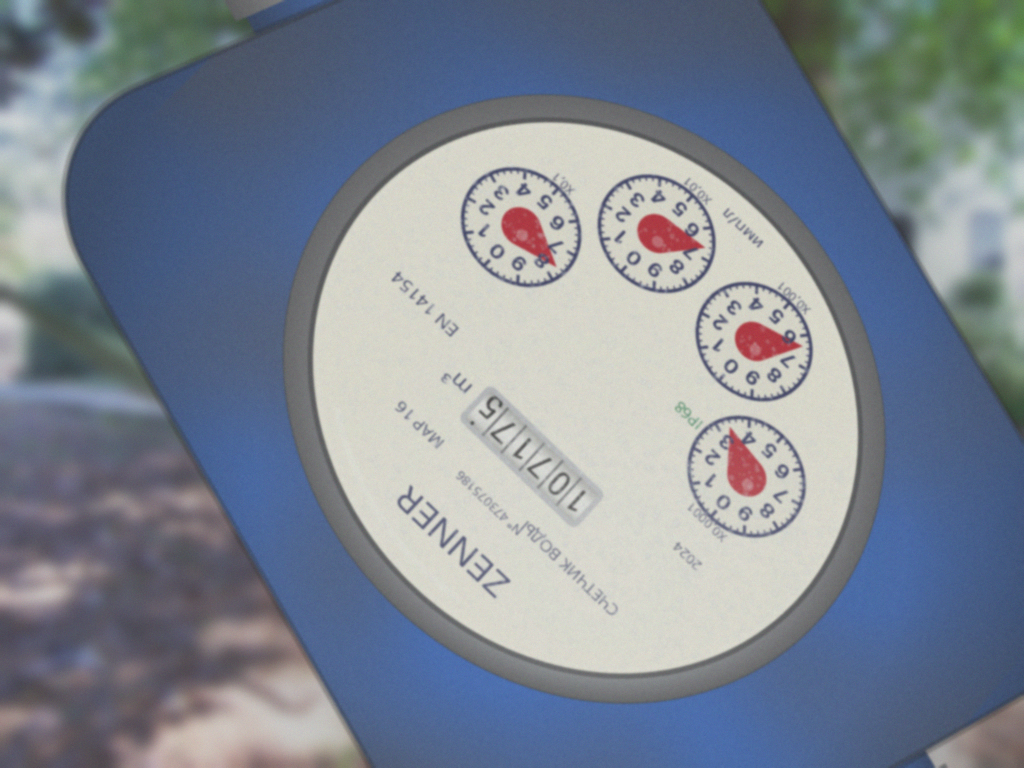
value=107174.7663 unit=m³
